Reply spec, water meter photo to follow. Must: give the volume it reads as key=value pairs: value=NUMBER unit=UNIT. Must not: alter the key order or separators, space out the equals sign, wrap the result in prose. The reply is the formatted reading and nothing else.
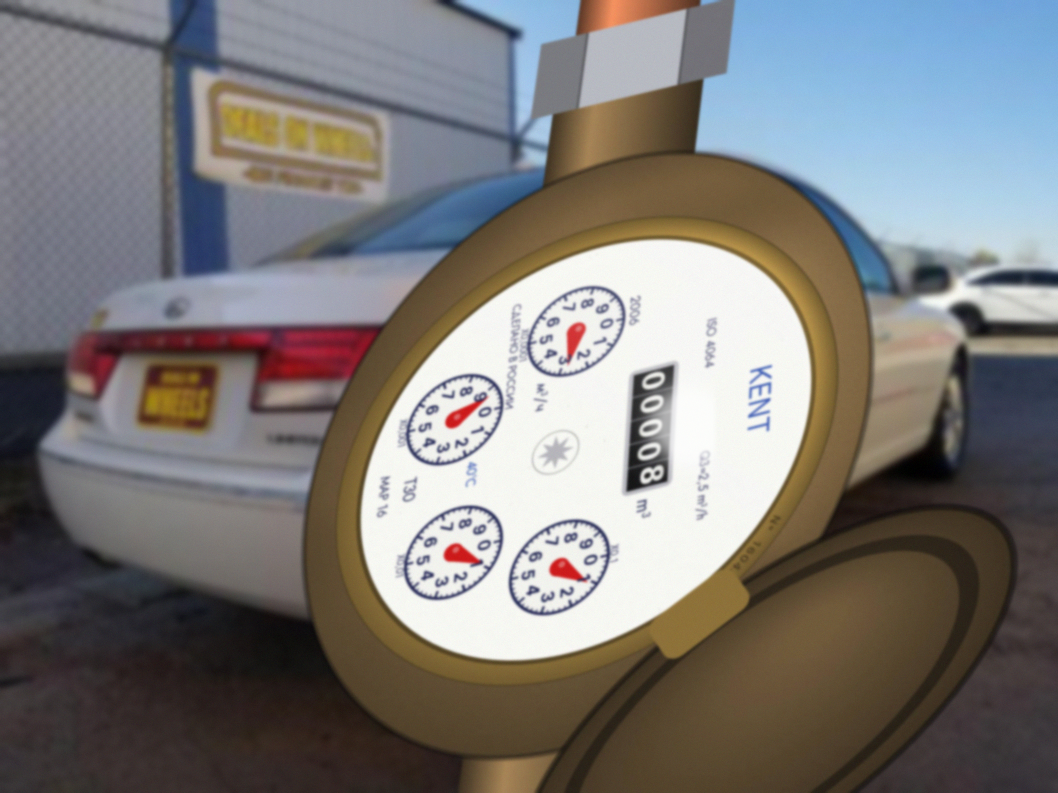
value=8.1092 unit=m³
